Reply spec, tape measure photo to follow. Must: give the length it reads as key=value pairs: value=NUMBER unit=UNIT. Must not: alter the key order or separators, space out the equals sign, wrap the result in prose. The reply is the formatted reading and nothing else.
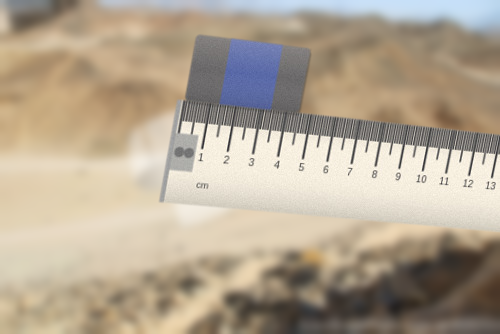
value=4.5 unit=cm
